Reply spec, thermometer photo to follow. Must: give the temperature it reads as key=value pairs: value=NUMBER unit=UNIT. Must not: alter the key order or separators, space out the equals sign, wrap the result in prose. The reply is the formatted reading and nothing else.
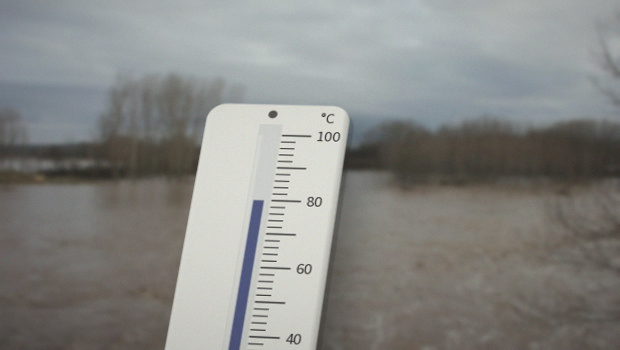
value=80 unit=°C
